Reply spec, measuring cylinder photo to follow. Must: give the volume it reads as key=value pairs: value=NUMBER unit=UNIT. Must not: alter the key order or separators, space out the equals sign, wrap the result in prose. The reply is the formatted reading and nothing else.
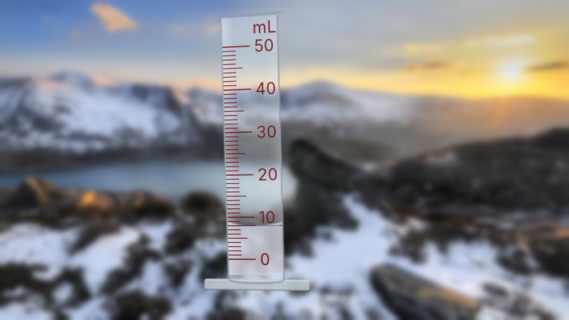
value=8 unit=mL
